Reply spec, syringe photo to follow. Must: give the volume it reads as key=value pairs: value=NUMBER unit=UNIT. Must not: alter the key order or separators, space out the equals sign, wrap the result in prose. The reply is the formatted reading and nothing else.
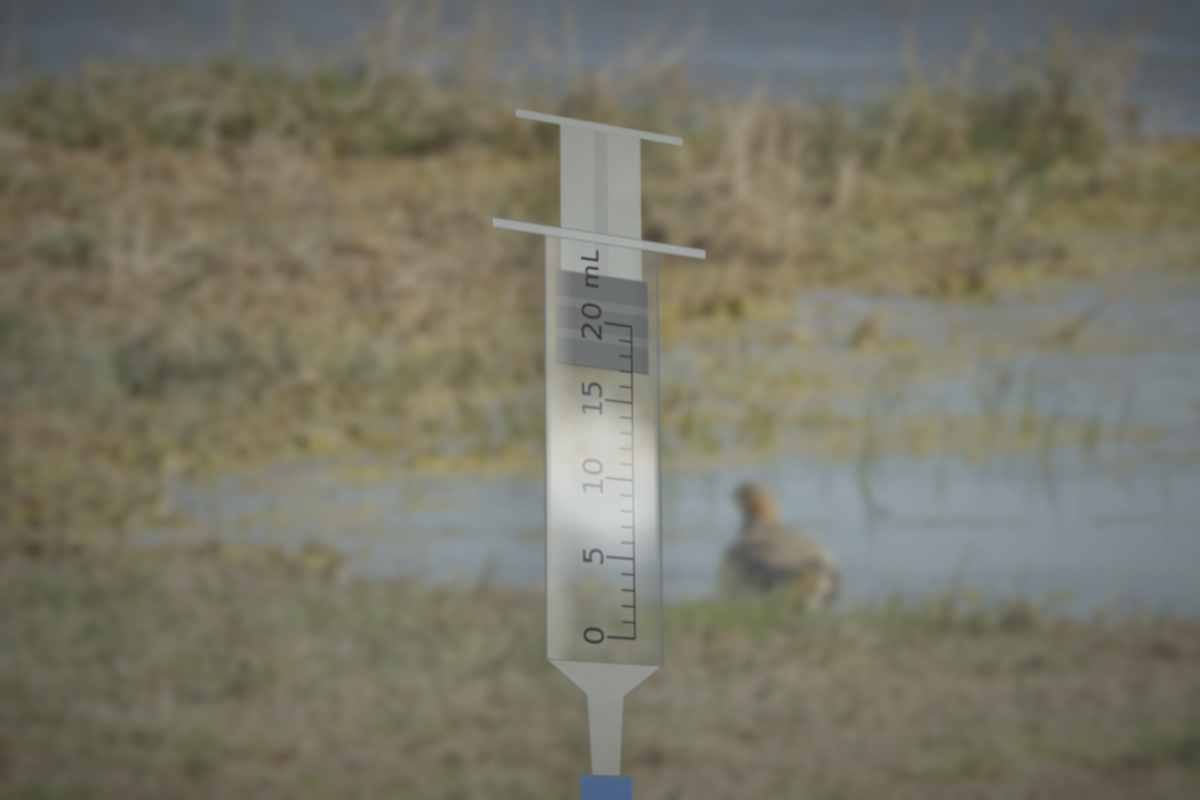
value=17 unit=mL
